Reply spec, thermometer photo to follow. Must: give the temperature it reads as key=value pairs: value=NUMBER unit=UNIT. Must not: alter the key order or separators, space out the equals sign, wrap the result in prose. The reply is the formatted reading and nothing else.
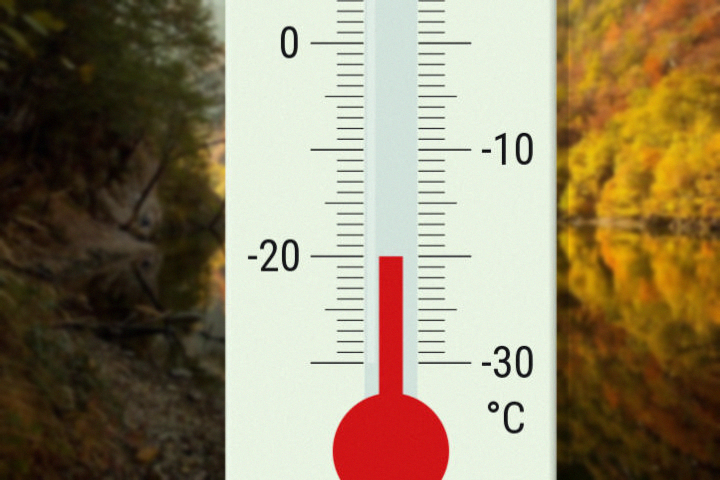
value=-20 unit=°C
